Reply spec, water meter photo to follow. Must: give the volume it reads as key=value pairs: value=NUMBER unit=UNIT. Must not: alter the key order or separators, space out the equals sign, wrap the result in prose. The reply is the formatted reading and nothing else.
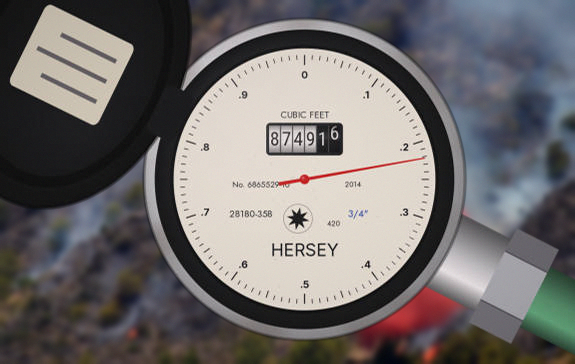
value=874916.22 unit=ft³
